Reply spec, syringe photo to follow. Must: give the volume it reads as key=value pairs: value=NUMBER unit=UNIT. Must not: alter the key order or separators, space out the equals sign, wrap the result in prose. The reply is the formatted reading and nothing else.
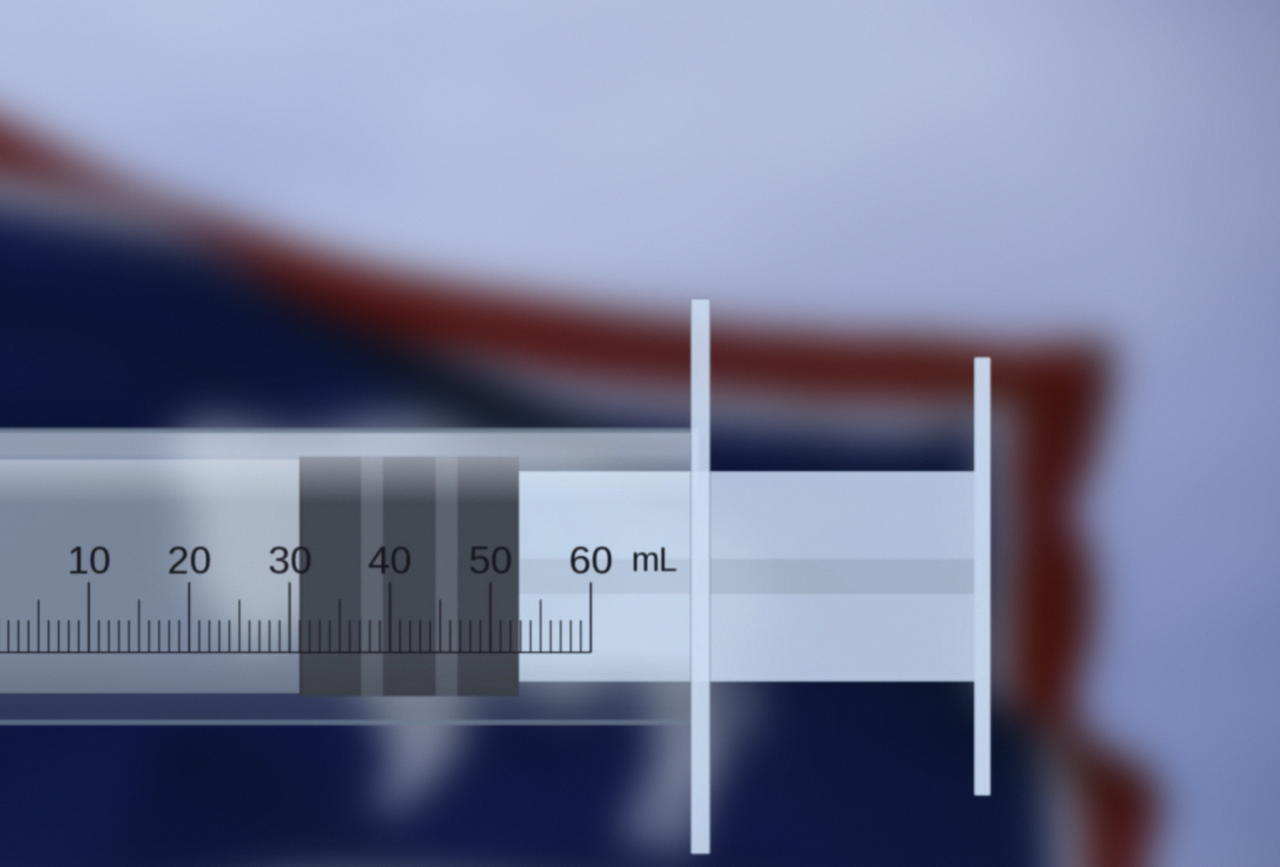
value=31 unit=mL
